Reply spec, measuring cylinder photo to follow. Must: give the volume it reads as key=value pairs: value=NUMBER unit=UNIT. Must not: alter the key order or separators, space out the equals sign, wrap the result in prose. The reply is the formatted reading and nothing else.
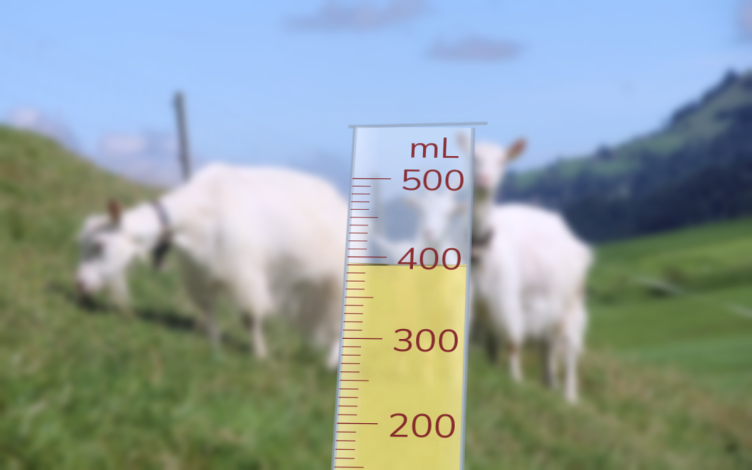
value=390 unit=mL
